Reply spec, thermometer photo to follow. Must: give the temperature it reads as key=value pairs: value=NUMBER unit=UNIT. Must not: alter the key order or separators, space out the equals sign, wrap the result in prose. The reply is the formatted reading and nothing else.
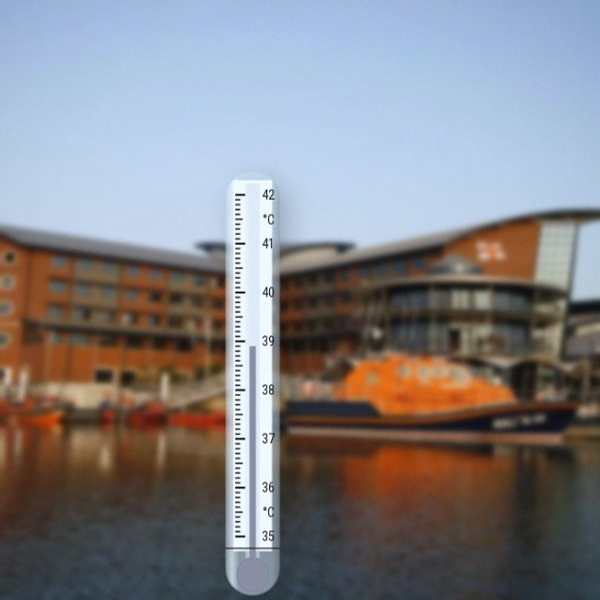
value=38.9 unit=°C
